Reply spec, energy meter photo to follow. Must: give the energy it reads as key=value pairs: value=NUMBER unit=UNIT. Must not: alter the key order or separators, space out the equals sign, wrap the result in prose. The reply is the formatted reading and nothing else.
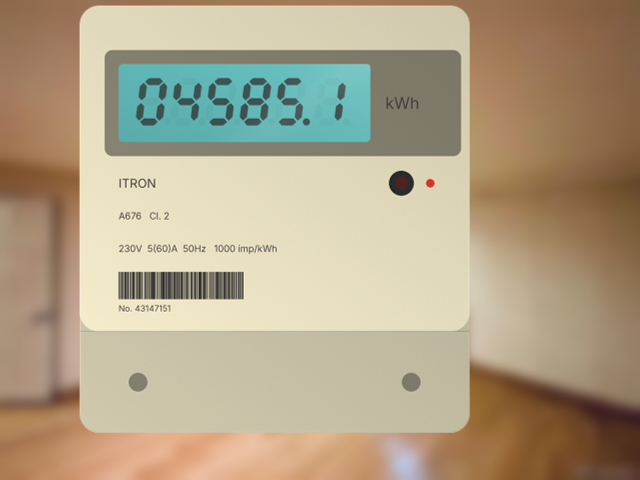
value=4585.1 unit=kWh
